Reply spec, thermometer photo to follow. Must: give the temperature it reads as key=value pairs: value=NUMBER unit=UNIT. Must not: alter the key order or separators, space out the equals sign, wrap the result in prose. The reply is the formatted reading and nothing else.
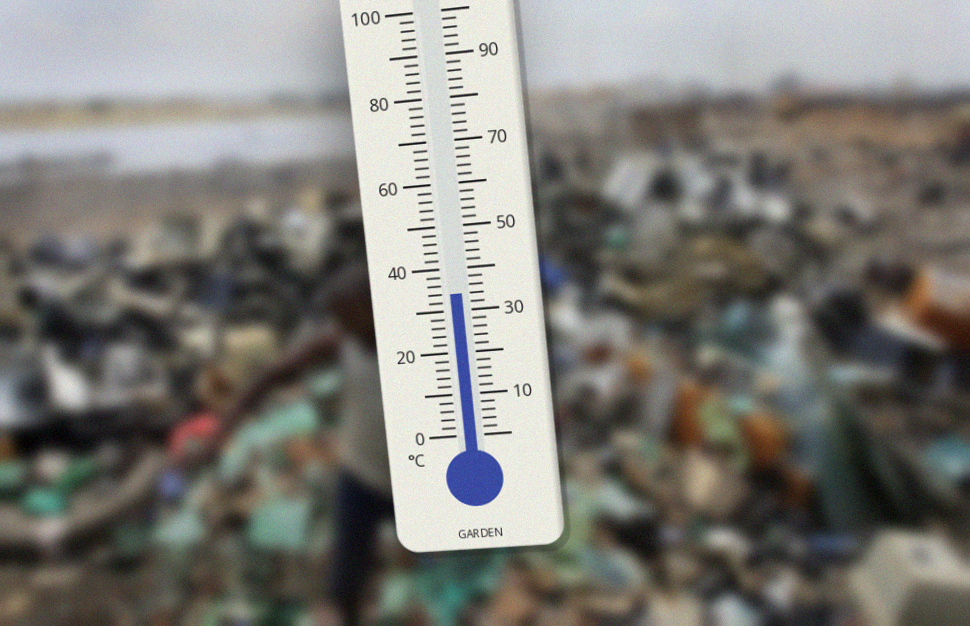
value=34 unit=°C
